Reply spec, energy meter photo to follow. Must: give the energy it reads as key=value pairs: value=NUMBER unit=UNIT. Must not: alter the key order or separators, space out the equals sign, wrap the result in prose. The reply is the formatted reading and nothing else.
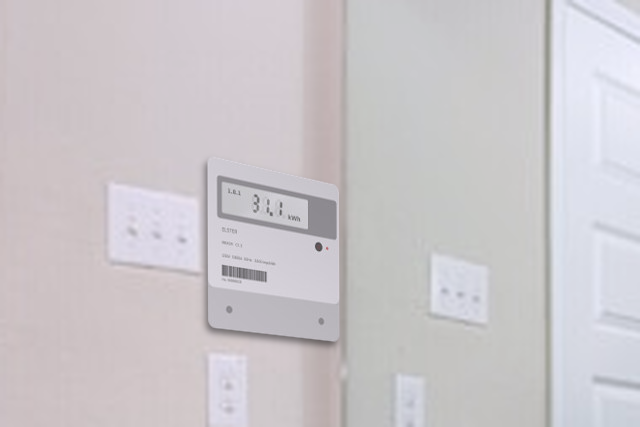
value=31.1 unit=kWh
